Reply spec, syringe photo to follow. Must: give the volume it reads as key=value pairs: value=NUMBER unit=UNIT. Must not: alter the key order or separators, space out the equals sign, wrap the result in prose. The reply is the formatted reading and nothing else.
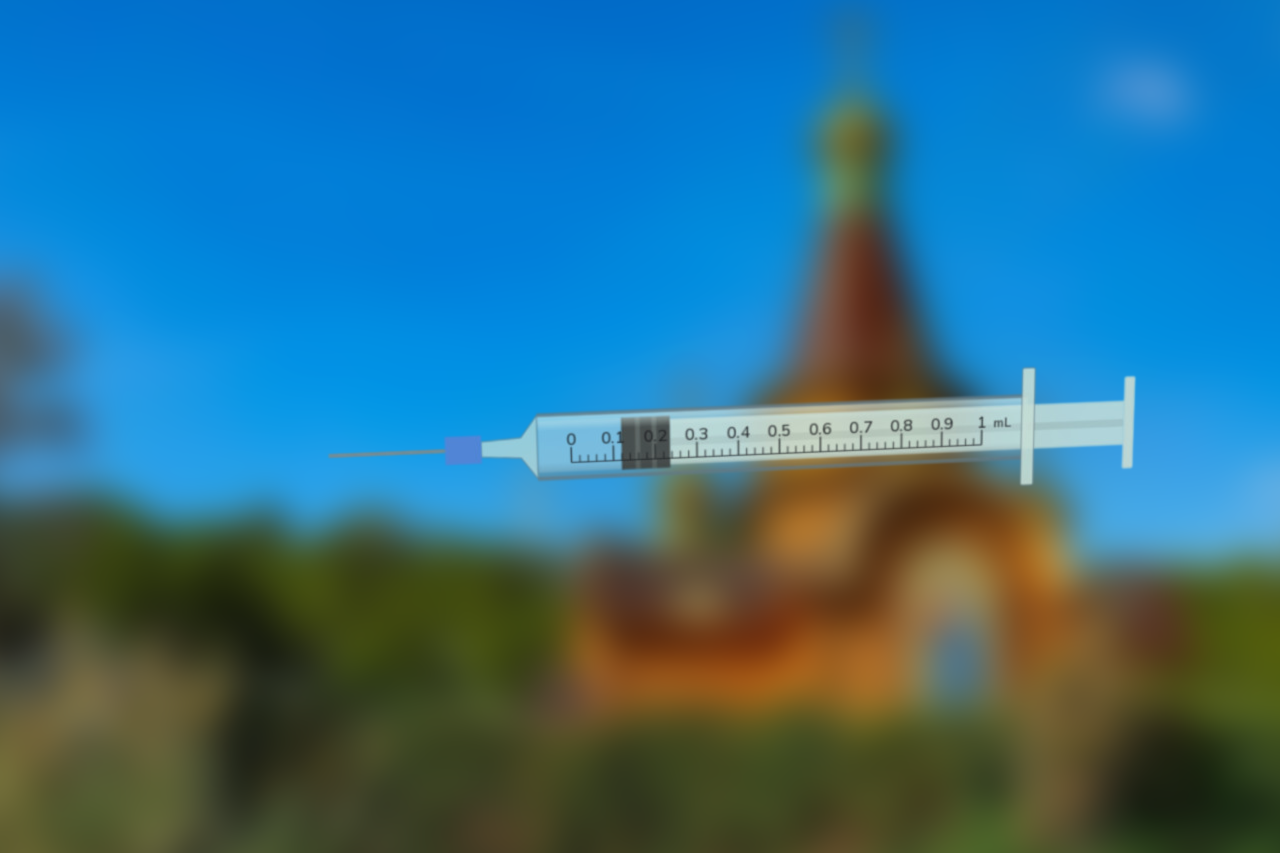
value=0.12 unit=mL
